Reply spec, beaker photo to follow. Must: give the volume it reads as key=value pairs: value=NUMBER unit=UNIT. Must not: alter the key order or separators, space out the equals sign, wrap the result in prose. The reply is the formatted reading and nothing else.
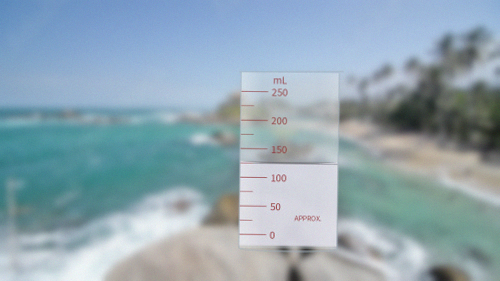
value=125 unit=mL
